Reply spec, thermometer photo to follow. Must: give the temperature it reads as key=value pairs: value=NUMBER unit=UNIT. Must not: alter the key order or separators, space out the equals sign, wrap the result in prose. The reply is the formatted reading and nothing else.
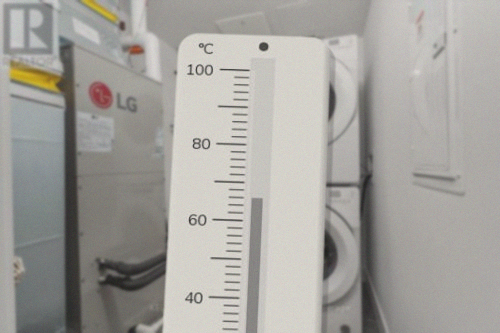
value=66 unit=°C
